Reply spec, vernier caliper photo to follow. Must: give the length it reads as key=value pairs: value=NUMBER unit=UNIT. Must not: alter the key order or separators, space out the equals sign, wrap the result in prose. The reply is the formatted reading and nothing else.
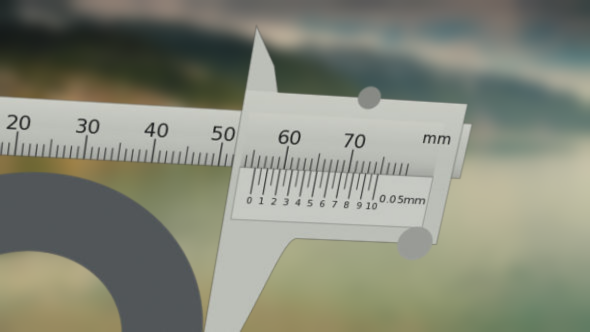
value=55.6 unit=mm
